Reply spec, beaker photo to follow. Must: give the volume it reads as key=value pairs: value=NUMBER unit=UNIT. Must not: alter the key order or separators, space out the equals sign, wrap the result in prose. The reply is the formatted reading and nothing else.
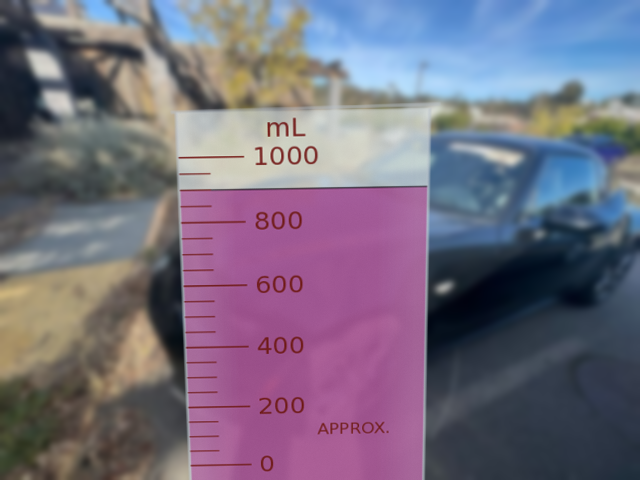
value=900 unit=mL
